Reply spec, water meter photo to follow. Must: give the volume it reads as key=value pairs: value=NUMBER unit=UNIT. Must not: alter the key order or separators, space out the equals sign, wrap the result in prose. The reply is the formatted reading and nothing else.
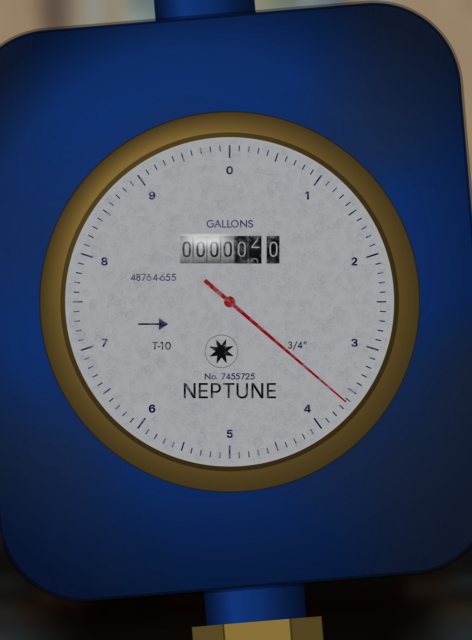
value=23.6 unit=gal
